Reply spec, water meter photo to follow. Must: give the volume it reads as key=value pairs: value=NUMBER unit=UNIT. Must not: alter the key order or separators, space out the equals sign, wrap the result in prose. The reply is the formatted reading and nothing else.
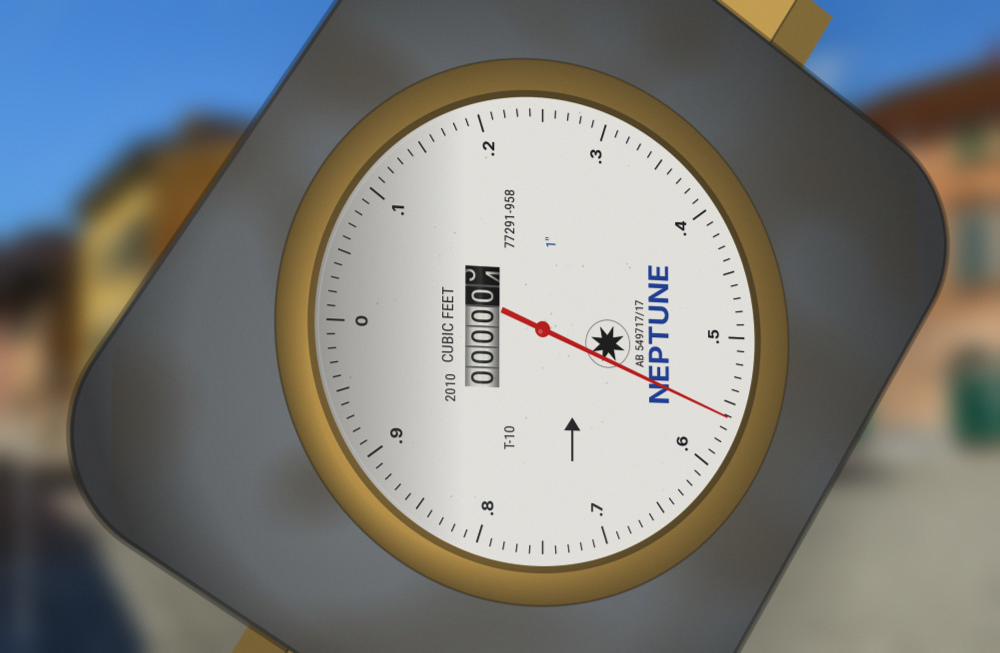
value=3.56 unit=ft³
